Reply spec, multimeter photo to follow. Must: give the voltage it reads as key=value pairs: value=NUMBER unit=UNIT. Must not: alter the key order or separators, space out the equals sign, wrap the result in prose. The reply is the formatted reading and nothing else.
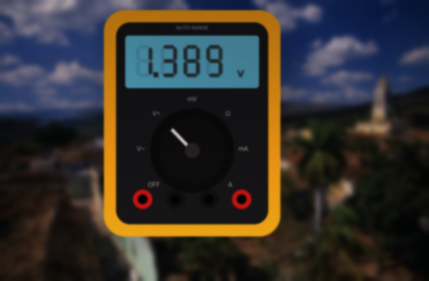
value=1.389 unit=V
